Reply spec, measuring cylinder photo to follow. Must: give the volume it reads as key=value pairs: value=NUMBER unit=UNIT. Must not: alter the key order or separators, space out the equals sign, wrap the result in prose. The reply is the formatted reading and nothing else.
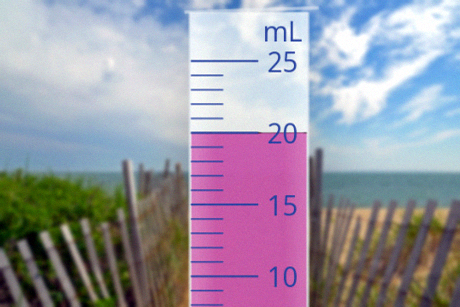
value=20 unit=mL
